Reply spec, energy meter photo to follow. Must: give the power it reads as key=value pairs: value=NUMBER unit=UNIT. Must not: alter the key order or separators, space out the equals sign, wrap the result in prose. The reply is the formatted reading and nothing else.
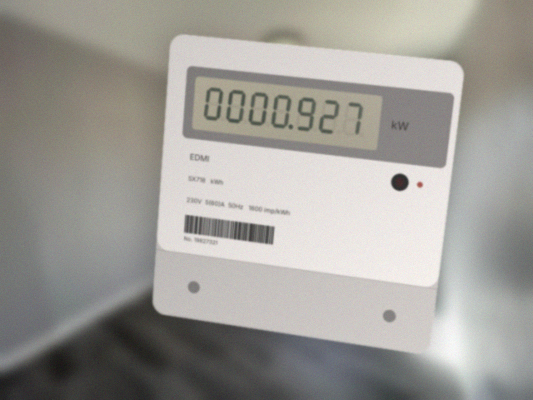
value=0.927 unit=kW
